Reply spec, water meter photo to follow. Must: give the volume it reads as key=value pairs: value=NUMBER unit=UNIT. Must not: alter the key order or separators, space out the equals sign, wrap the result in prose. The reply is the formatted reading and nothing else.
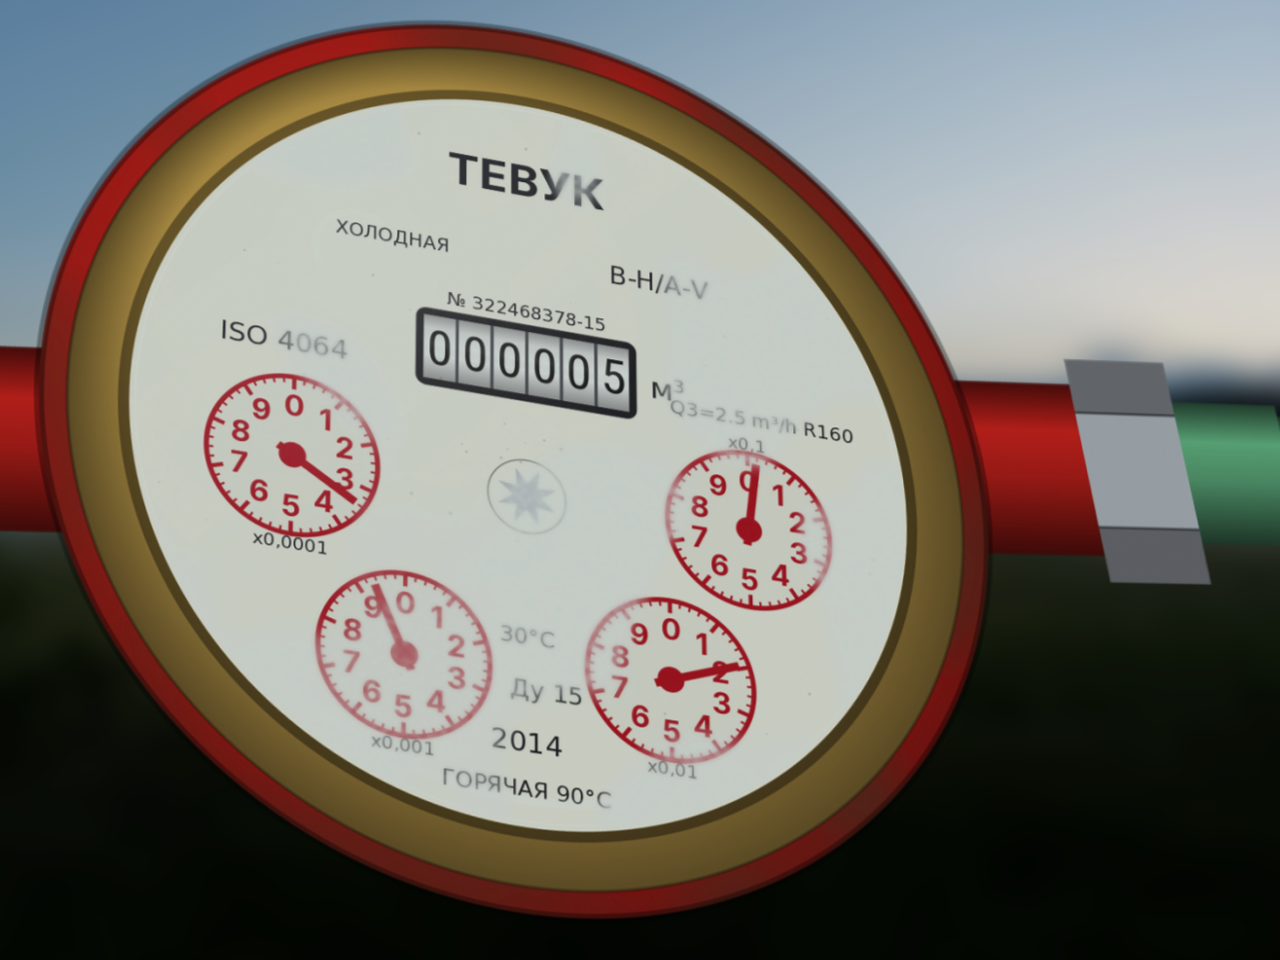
value=5.0193 unit=m³
